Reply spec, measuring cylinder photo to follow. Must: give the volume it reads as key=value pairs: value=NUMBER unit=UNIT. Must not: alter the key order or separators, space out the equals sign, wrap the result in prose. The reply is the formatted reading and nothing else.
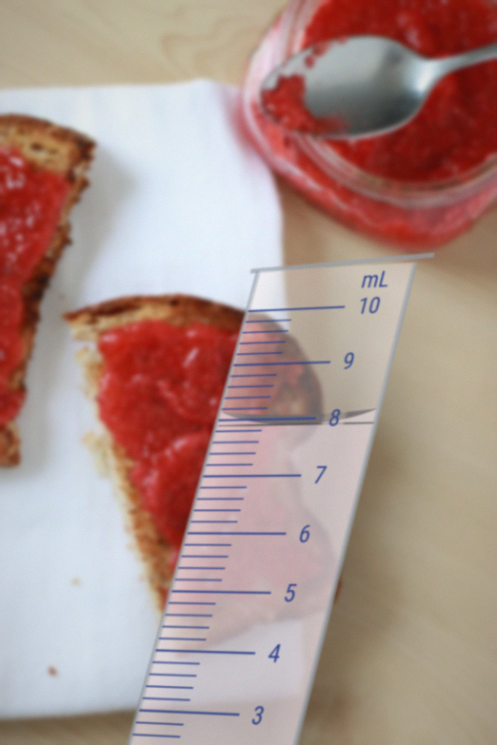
value=7.9 unit=mL
